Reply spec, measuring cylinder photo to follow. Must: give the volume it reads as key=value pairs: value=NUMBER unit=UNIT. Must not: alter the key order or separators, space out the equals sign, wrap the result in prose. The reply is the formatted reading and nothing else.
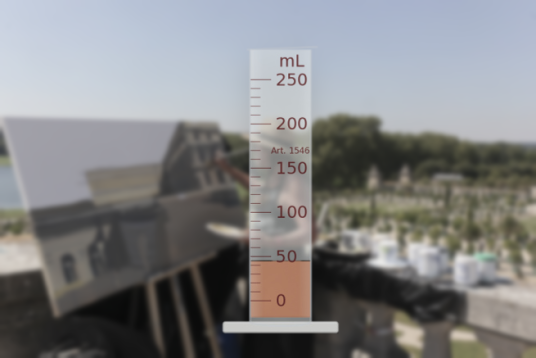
value=45 unit=mL
